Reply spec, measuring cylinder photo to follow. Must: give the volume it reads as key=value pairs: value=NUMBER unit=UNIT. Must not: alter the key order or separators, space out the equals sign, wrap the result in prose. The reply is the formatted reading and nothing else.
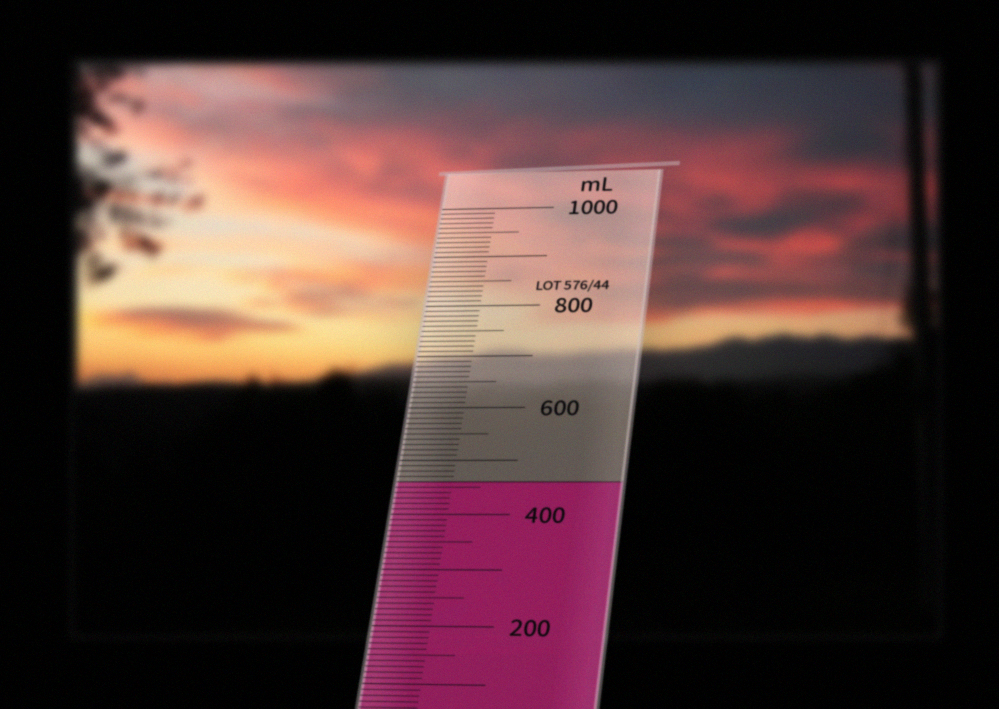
value=460 unit=mL
